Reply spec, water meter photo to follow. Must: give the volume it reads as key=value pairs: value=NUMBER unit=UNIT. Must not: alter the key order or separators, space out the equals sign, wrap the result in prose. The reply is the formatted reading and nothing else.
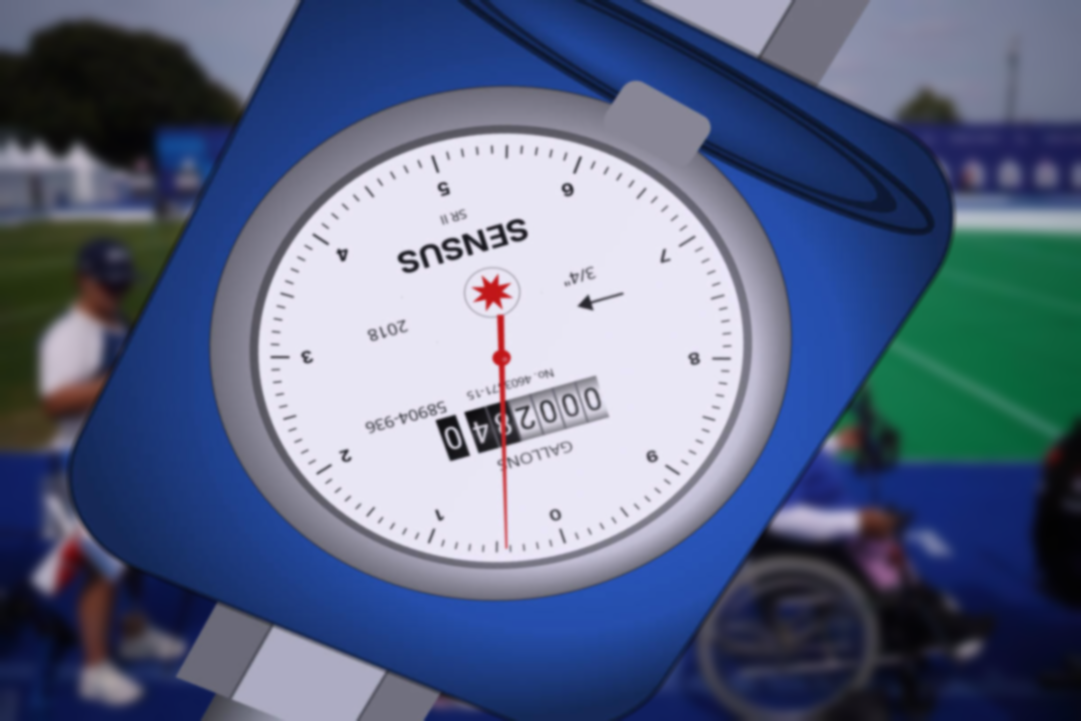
value=2840.4 unit=gal
